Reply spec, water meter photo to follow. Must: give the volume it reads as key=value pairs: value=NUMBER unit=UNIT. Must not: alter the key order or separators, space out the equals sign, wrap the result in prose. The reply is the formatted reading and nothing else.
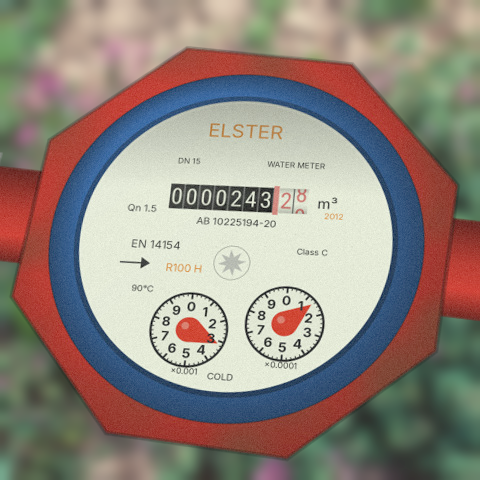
value=243.2831 unit=m³
